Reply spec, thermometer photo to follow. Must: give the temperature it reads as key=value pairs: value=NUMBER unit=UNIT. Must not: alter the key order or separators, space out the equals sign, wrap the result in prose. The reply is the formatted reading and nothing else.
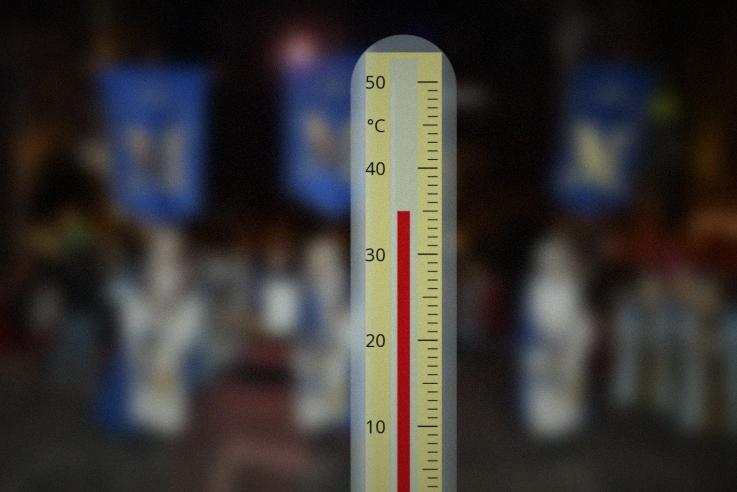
value=35 unit=°C
